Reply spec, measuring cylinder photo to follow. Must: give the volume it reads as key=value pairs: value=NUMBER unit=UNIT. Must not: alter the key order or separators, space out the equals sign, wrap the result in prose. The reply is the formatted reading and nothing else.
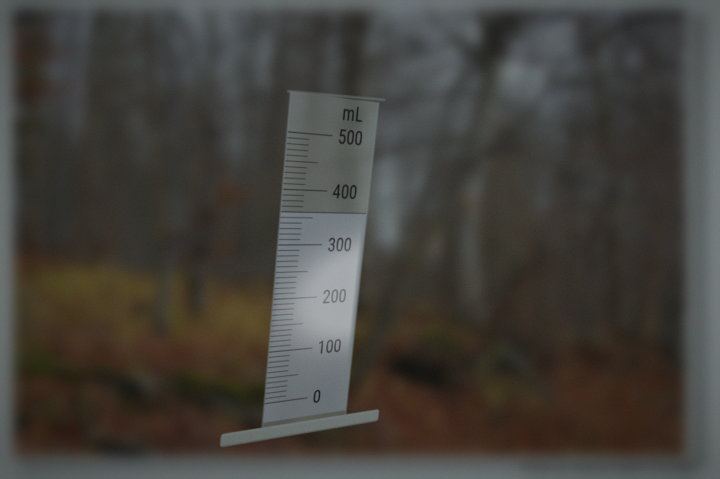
value=360 unit=mL
